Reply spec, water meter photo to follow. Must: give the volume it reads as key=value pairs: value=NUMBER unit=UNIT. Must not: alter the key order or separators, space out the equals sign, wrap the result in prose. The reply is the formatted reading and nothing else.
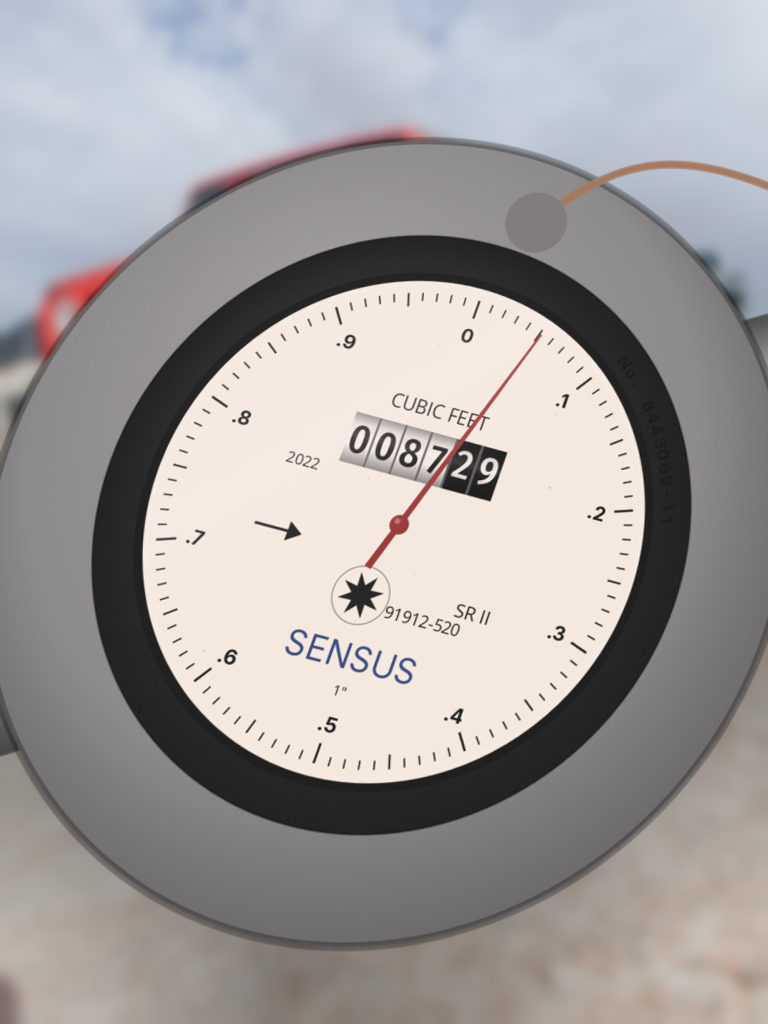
value=8729.05 unit=ft³
